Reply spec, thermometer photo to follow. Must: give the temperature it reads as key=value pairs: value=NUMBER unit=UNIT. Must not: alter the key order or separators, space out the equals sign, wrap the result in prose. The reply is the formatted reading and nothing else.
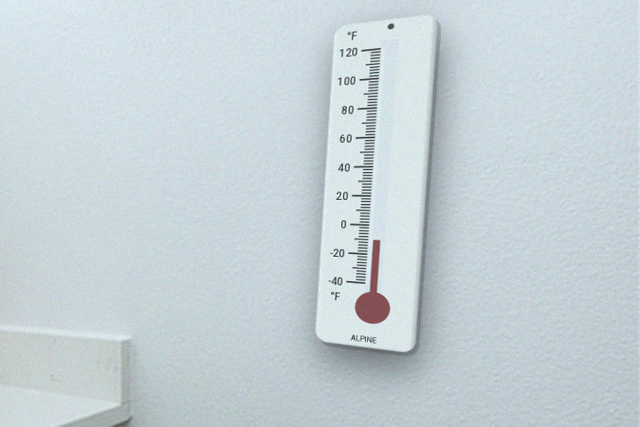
value=-10 unit=°F
